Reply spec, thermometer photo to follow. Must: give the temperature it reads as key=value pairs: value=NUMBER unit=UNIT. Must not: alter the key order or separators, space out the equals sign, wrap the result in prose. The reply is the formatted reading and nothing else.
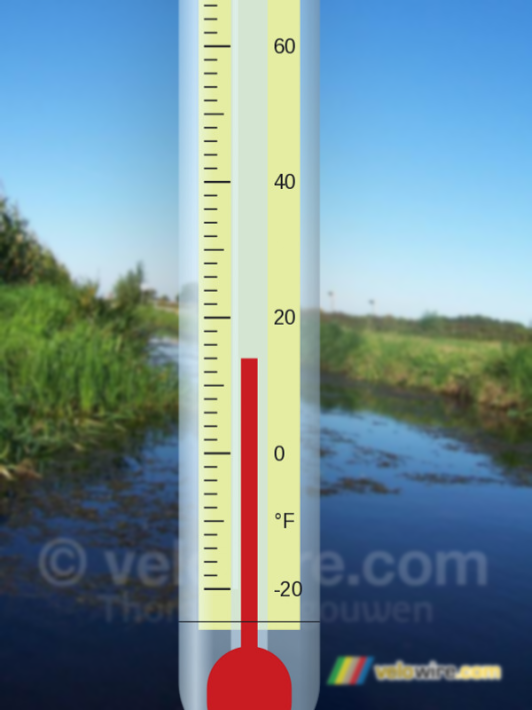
value=14 unit=°F
